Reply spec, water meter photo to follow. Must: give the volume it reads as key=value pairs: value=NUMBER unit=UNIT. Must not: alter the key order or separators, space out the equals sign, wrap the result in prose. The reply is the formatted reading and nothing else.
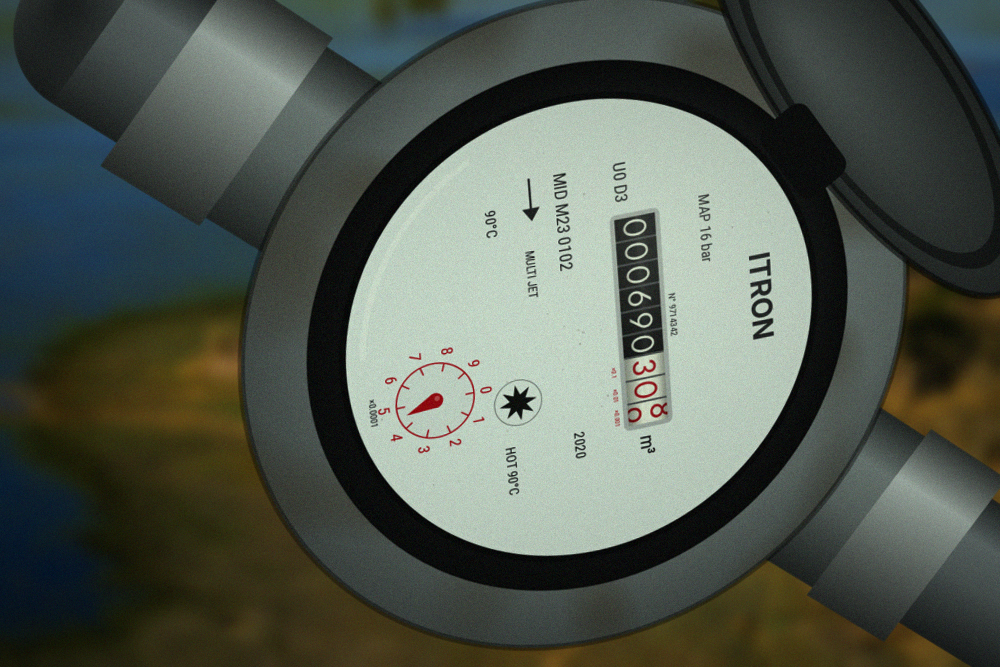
value=690.3084 unit=m³
